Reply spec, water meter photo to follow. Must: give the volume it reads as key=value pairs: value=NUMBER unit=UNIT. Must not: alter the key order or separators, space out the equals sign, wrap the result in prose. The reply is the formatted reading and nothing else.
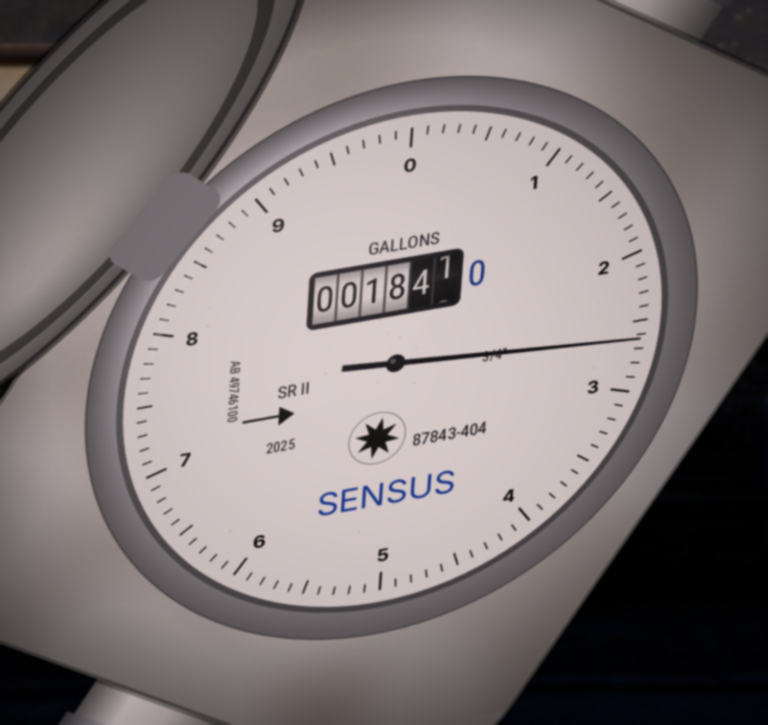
value=18412.6 unit=gal
